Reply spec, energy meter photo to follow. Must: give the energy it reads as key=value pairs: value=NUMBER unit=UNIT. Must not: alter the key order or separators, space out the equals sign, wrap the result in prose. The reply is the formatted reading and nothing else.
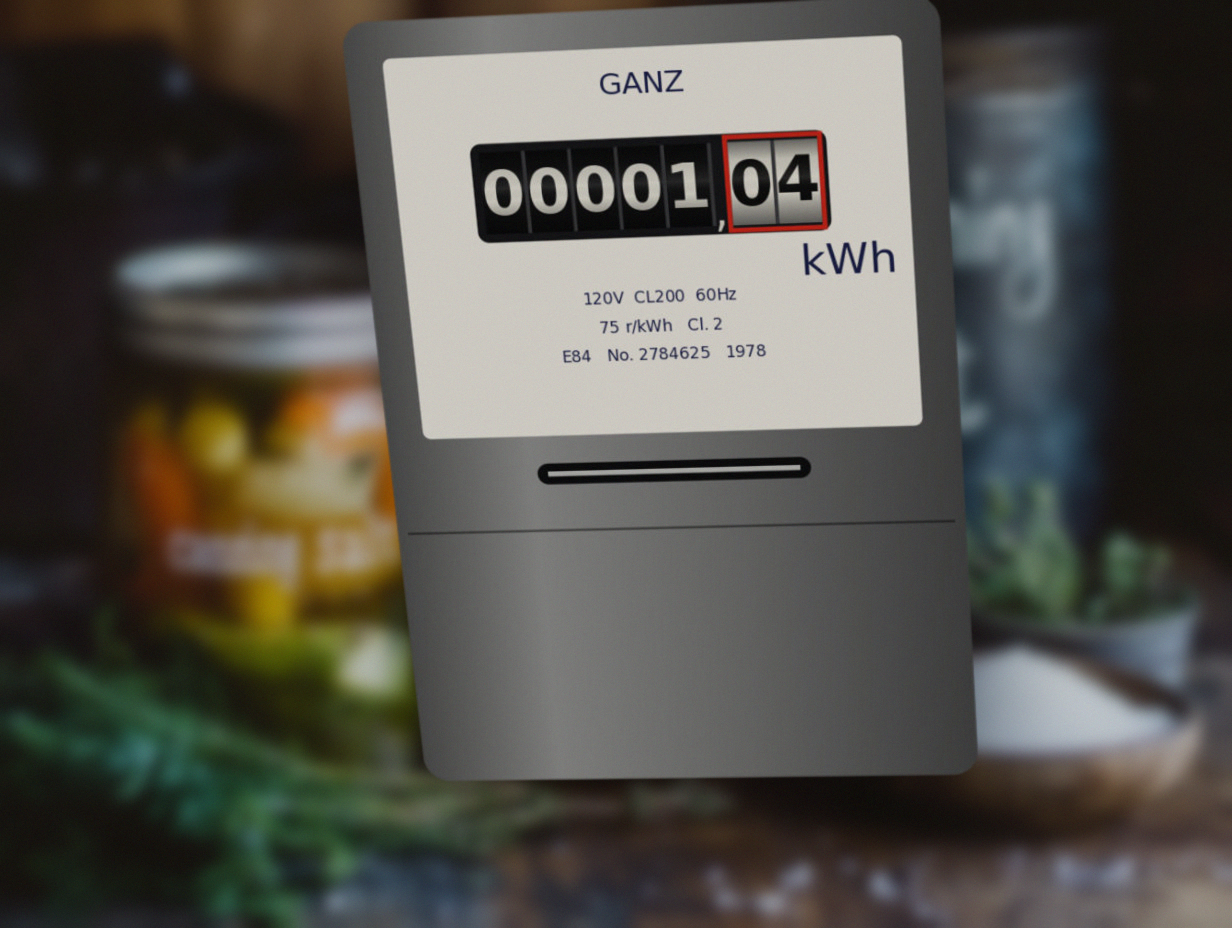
value=1.04 unit=kWh
